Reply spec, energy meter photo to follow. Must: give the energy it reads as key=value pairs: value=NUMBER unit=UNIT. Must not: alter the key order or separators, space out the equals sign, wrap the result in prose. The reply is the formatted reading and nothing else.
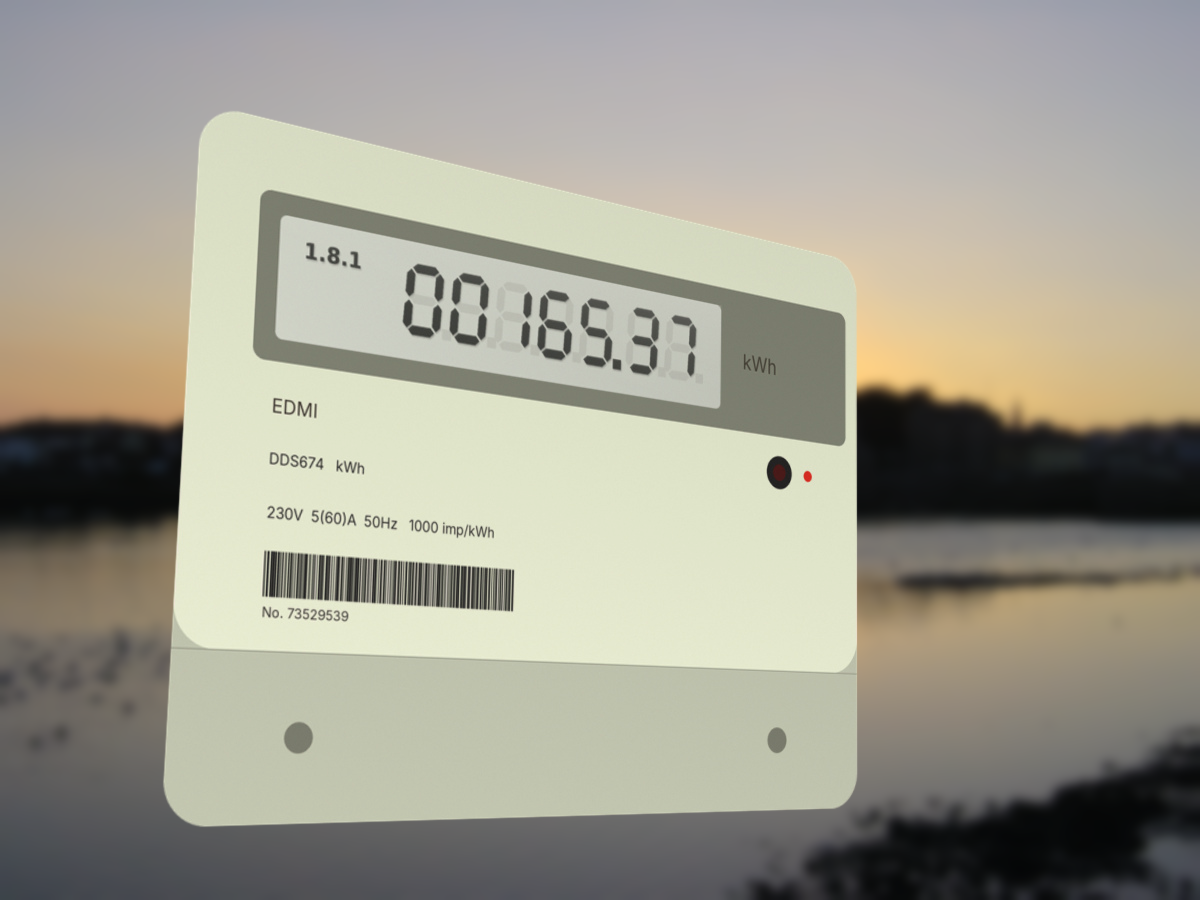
value=165.37 unit=kWh
